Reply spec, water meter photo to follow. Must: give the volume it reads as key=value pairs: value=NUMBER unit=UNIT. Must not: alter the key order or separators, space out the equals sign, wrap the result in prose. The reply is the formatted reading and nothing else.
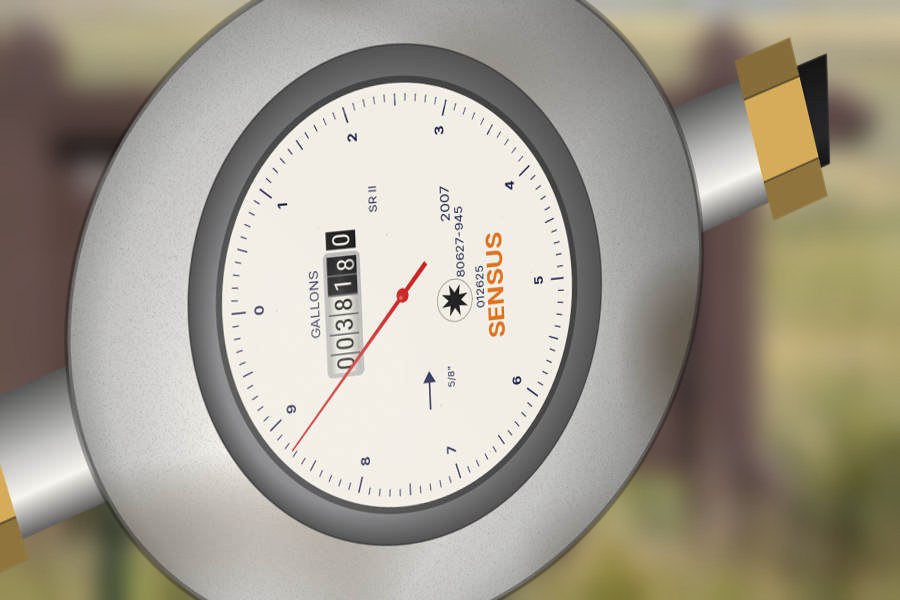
value=38178.7 unit=gal
